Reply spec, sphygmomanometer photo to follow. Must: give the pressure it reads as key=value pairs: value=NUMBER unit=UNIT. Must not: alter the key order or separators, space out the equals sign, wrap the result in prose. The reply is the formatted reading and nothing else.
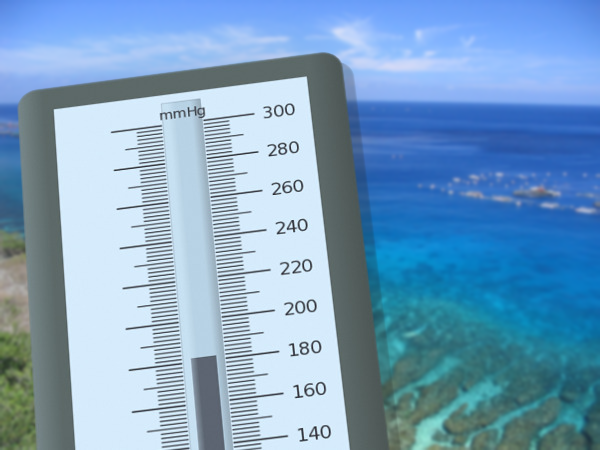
value=182 unit=mmHg
